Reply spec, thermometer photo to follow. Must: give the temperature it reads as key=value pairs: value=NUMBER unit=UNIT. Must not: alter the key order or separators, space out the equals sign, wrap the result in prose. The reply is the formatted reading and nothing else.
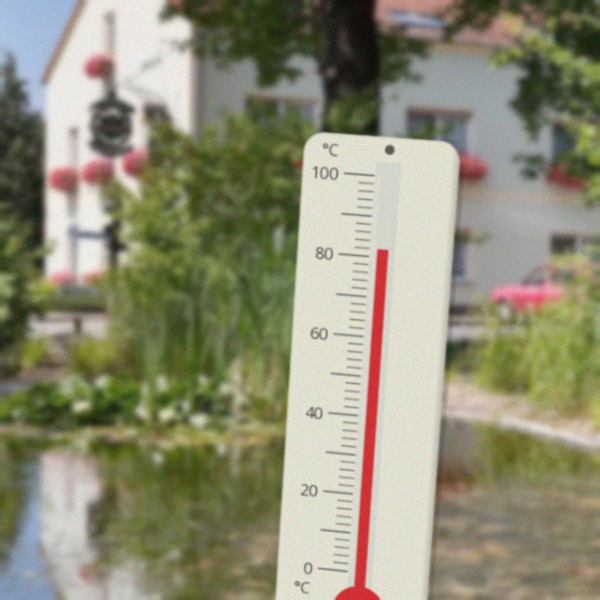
value=82 unit=°C
